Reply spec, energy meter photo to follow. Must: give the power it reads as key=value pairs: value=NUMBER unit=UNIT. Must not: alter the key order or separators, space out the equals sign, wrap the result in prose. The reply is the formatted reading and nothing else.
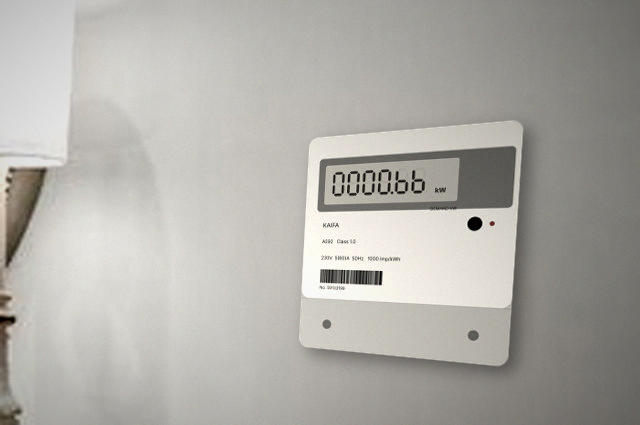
value=0.66 unit=kW
